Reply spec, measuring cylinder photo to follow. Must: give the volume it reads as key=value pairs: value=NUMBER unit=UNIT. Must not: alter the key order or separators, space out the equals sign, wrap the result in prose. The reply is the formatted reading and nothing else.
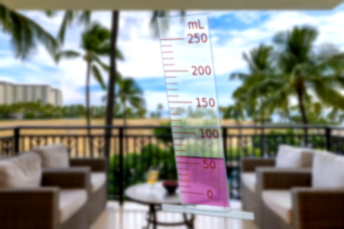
value=60 unit=mL
